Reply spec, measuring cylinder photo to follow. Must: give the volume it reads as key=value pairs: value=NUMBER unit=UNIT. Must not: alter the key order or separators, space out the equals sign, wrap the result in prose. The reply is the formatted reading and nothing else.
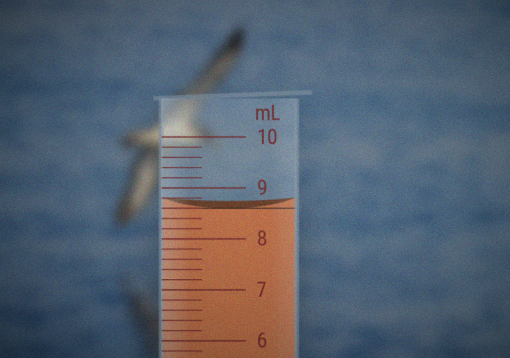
value=8.6 unit=mL
